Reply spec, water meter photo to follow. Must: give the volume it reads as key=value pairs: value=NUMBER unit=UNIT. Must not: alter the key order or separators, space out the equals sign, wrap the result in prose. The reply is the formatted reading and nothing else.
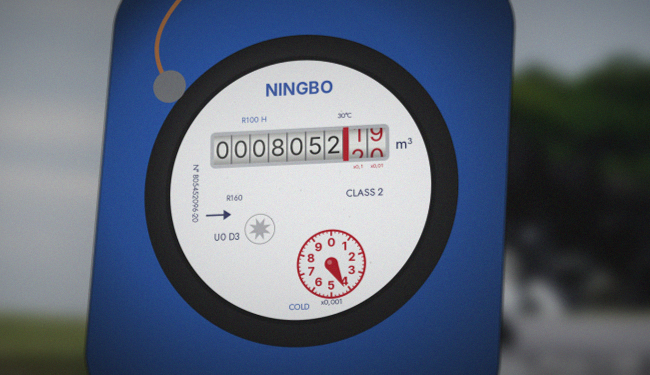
value=8052.194 unit=m³
